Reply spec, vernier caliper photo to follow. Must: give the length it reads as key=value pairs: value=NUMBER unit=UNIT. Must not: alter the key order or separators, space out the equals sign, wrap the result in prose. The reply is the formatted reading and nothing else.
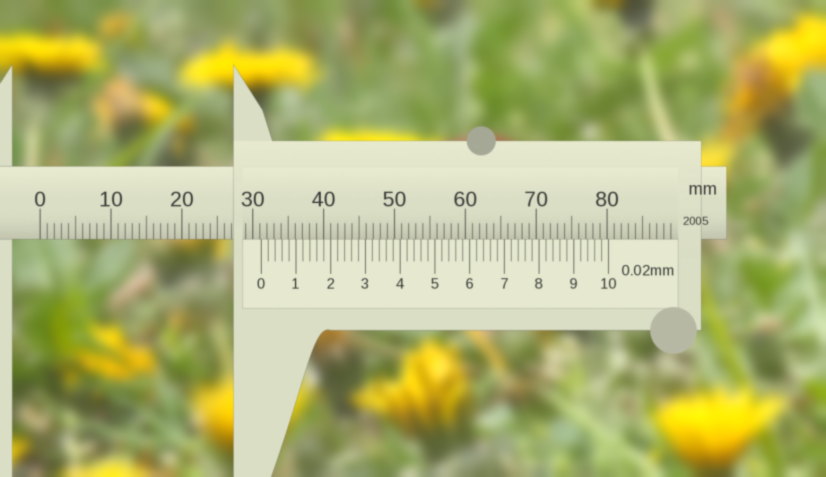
value=31.2 unit=mm
